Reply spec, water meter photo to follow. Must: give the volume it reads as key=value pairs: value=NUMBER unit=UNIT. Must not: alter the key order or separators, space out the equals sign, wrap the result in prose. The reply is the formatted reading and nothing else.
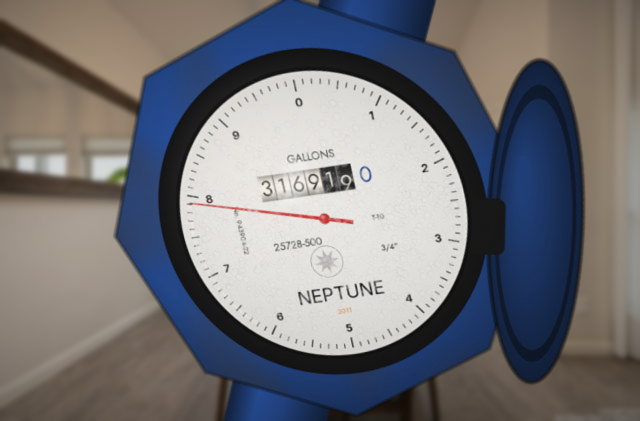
value=3169187.9 unit=gal
